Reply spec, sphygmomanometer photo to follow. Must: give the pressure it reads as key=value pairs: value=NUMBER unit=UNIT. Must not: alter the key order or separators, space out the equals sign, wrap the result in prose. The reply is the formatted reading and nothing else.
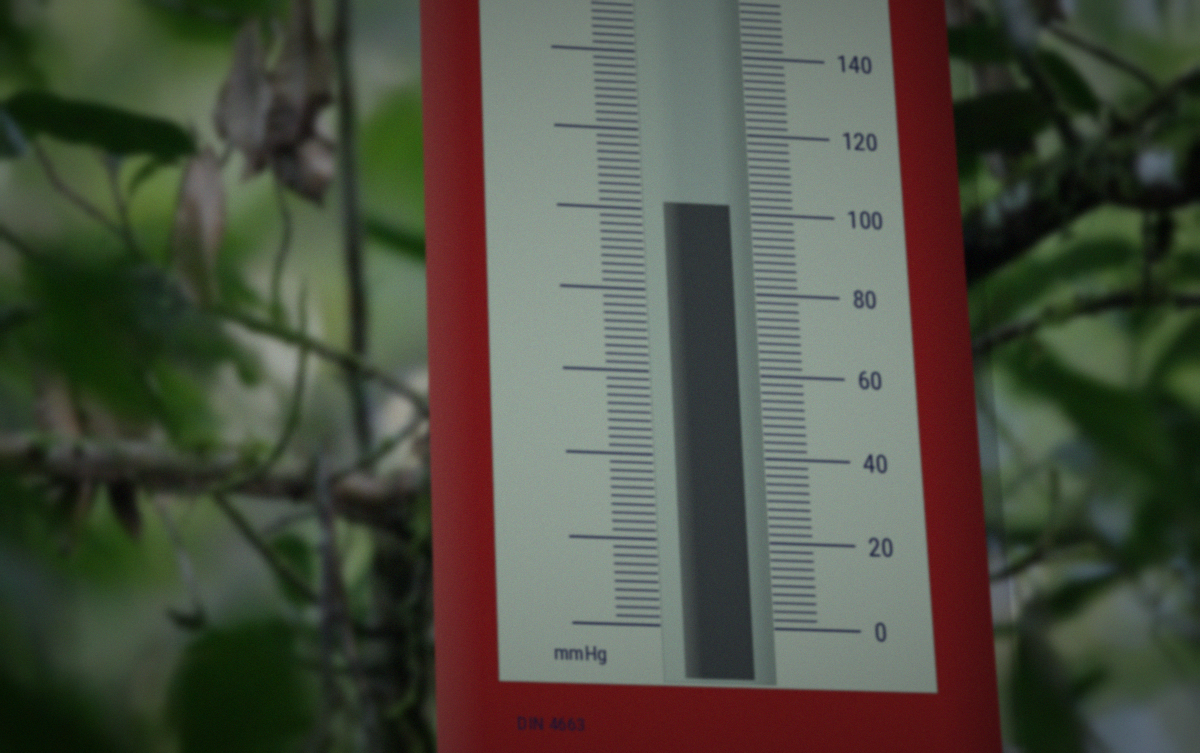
value=102 unit=mmHg
